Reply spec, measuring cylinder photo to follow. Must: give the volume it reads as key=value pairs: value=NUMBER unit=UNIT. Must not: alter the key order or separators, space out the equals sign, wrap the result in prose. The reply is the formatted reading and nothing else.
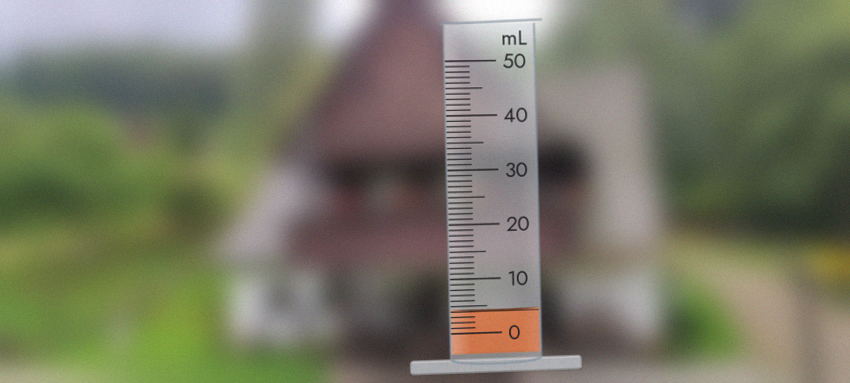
value=4 unit=mL
